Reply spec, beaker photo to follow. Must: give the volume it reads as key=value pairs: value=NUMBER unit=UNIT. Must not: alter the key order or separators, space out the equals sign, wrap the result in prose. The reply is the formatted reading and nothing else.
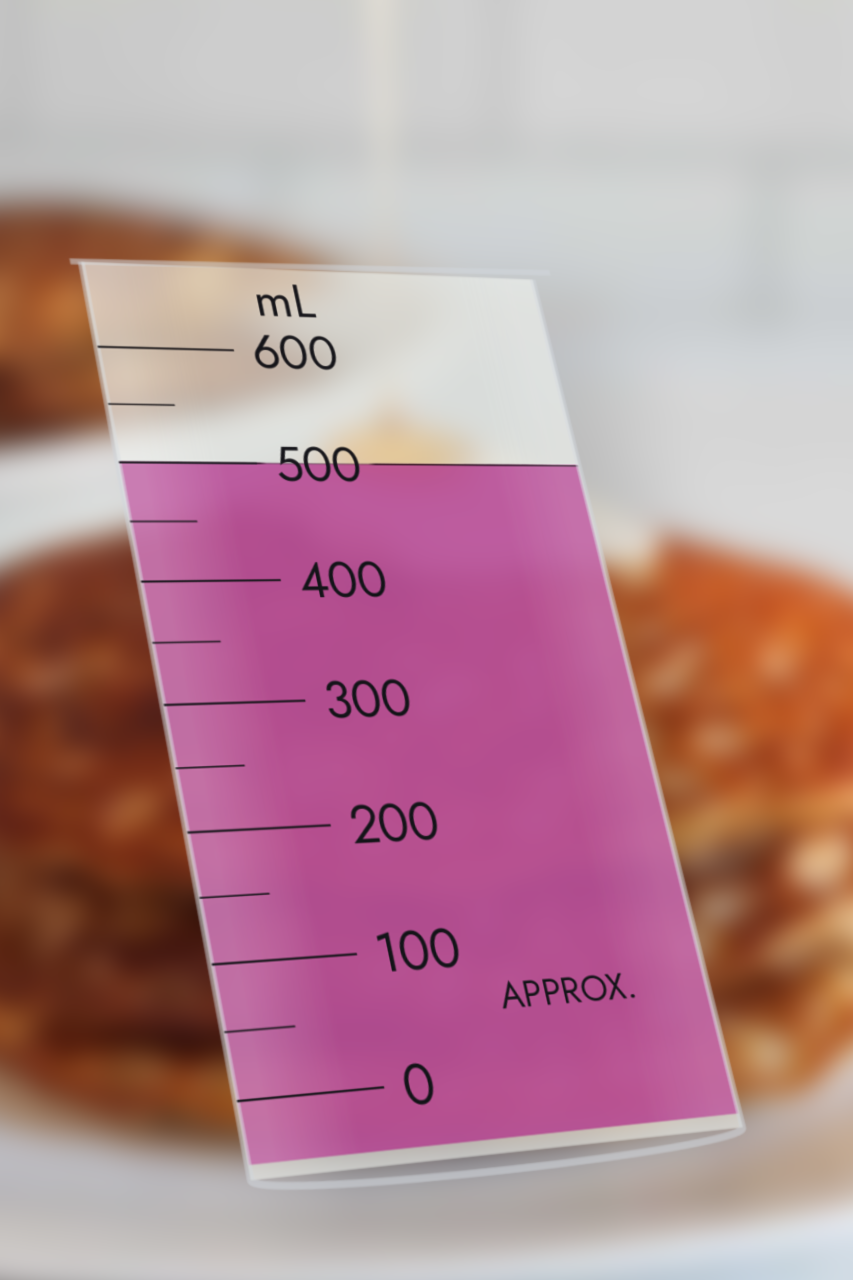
value=500 unit=mL
